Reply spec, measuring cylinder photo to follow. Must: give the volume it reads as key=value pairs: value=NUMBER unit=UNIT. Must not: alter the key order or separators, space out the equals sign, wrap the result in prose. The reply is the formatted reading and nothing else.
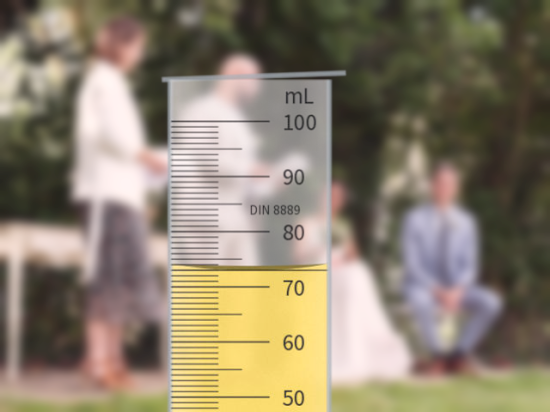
value=73 unit=mL
